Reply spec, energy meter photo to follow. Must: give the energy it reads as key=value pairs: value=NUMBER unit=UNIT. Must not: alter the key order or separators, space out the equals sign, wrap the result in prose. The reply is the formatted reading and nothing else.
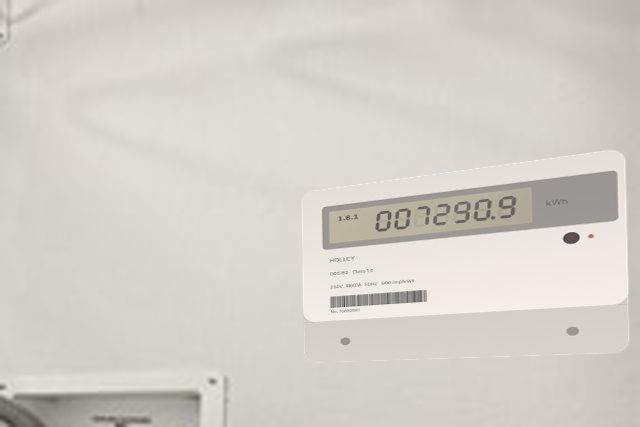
value=7290.9 unit=kWh
